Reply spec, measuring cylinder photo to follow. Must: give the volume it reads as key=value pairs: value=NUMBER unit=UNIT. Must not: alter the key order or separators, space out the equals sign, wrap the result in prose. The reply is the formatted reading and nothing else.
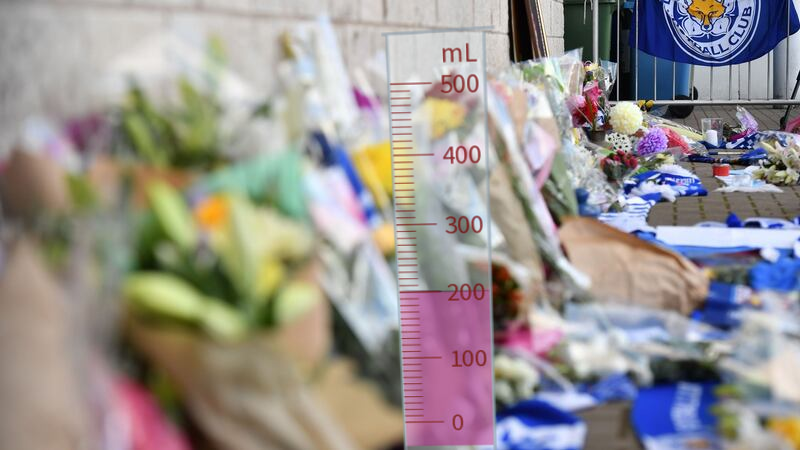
value=200 unit=mL
